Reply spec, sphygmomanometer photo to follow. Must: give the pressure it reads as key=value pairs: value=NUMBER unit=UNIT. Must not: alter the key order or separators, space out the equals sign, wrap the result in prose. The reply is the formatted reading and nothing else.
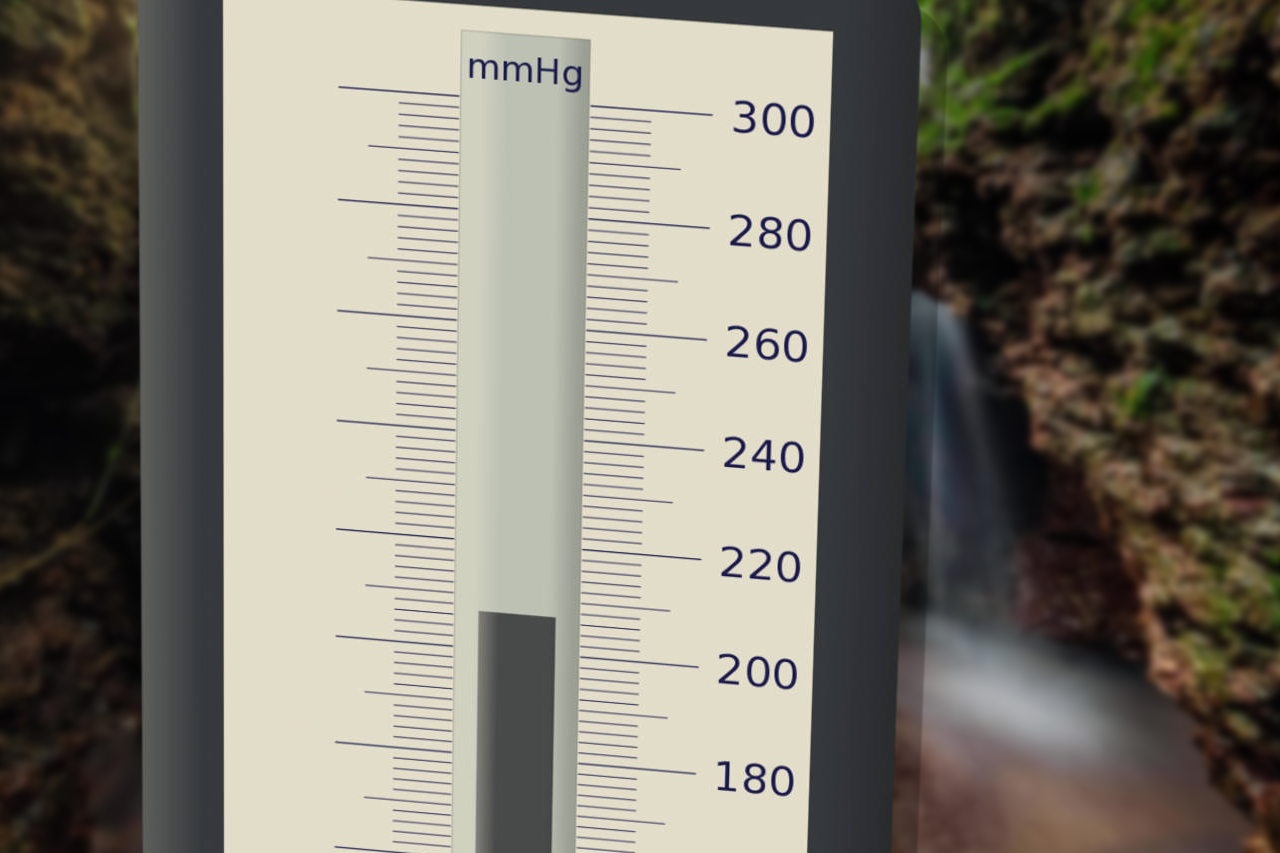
value=207 unit=mmHg
